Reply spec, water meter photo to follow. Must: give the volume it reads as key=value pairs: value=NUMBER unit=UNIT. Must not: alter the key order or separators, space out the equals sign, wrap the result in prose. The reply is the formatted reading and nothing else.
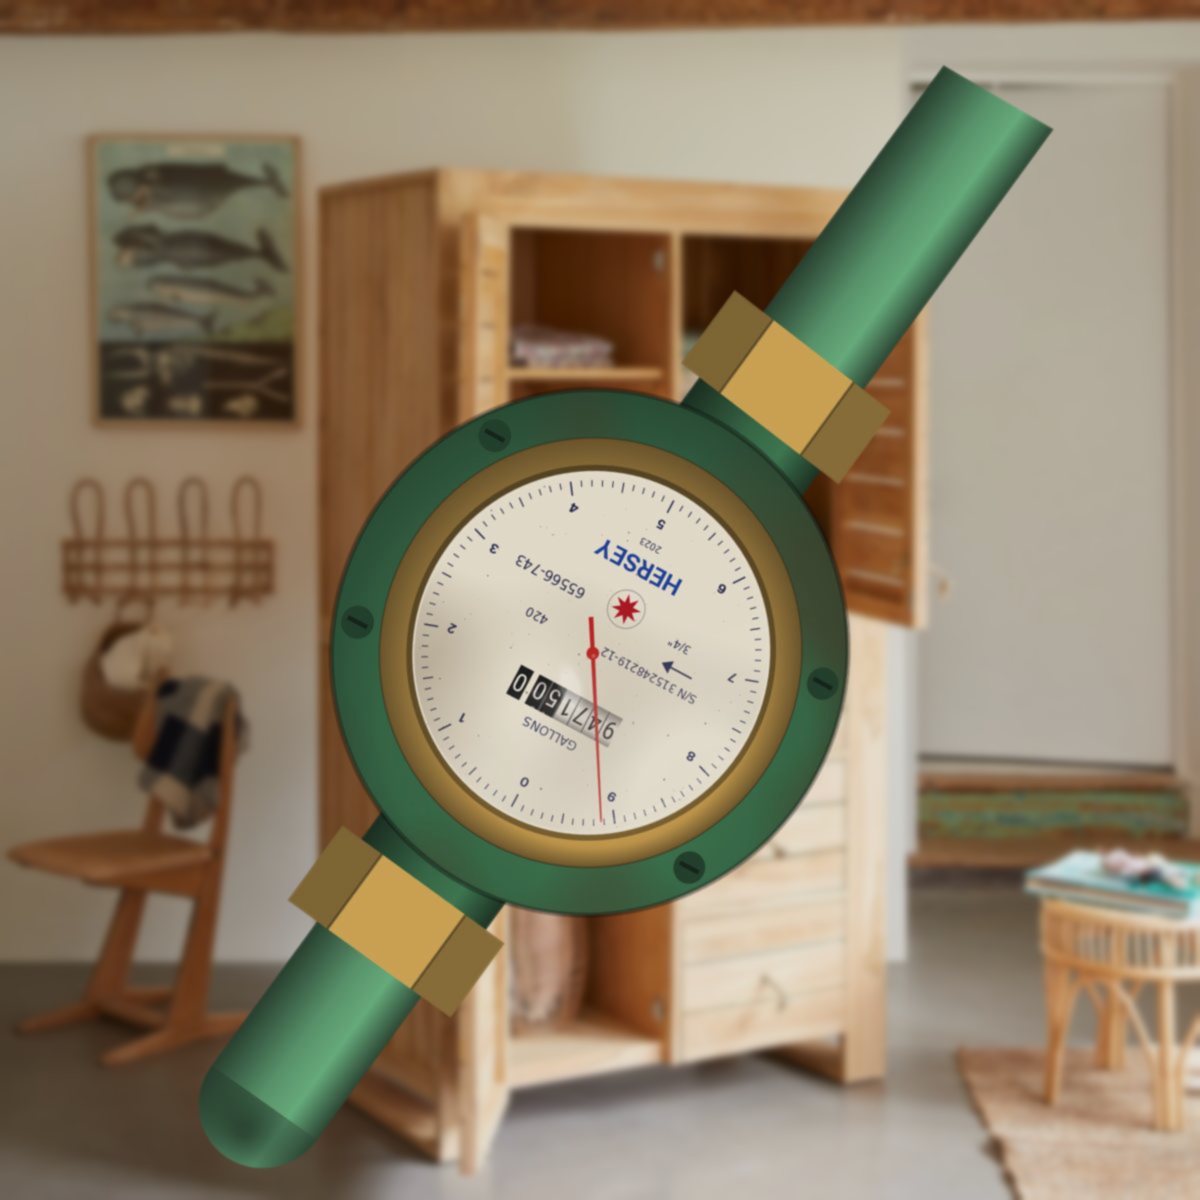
value=9471499.1 unit=gal
